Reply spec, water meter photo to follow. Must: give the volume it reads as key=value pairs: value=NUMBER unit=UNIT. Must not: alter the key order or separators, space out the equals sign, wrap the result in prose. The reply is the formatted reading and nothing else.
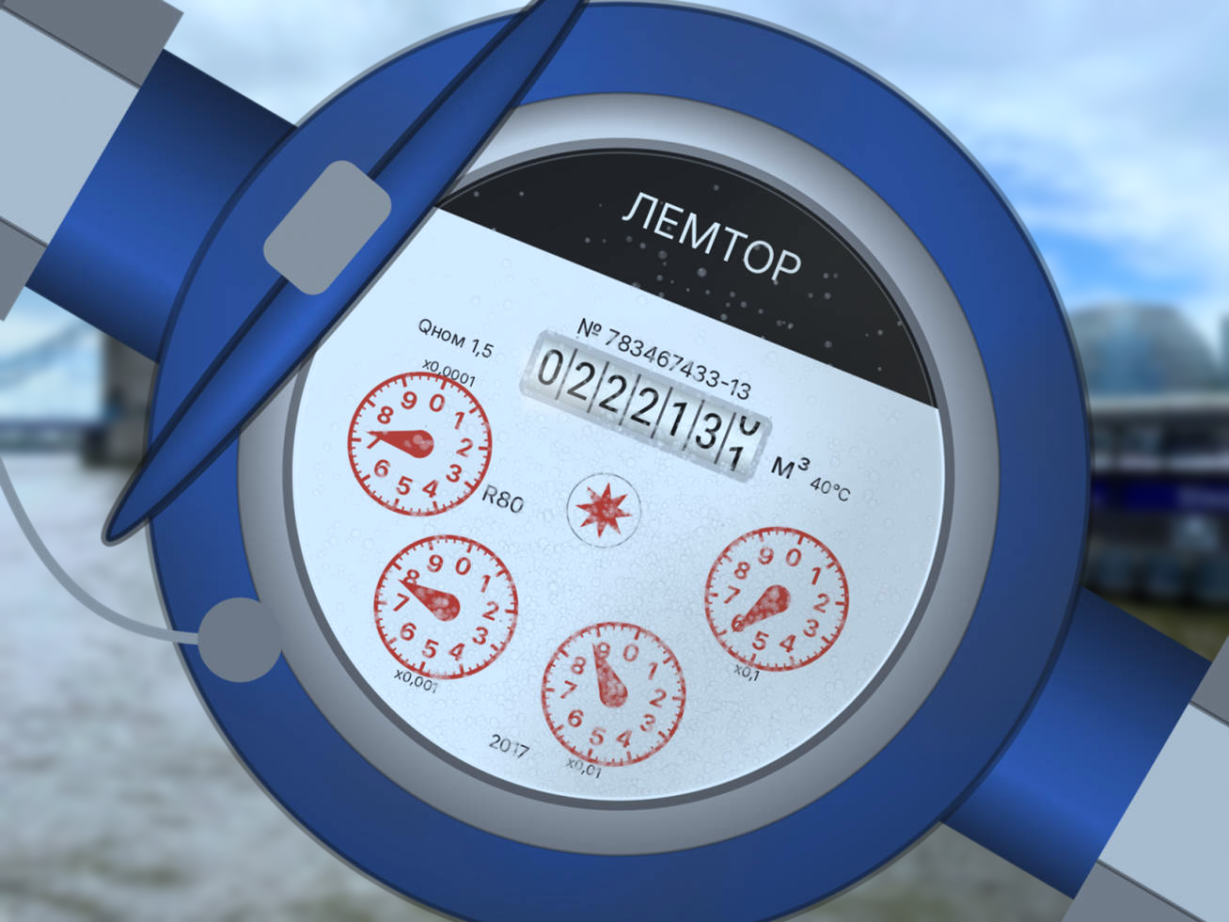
value=222130.5877 unit=m³
